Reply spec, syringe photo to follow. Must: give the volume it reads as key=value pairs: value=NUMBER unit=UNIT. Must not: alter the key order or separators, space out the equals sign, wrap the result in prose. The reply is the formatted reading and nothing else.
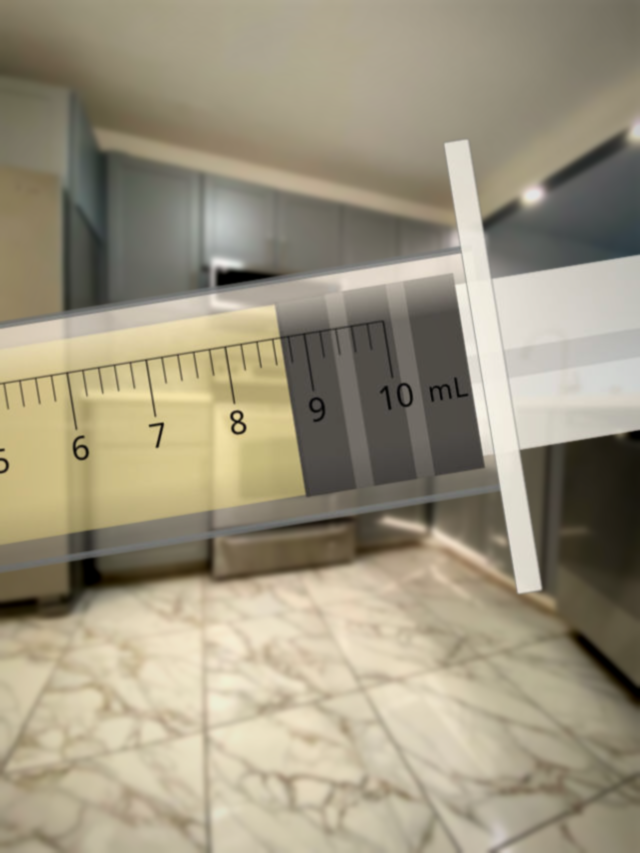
value=8.7 unit=mL
